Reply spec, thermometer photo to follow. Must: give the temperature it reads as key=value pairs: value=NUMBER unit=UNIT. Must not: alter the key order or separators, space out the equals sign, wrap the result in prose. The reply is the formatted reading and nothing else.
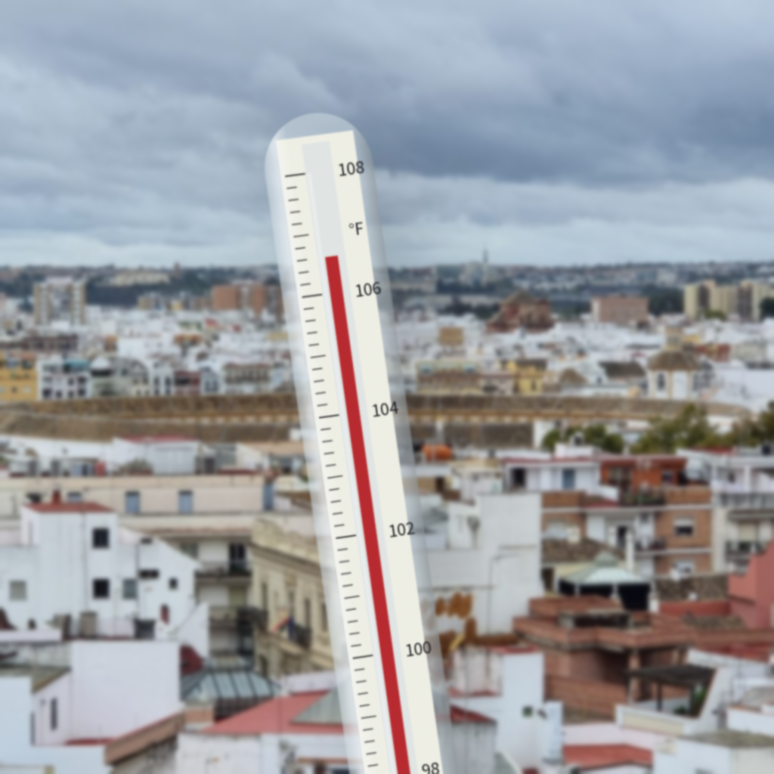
value=106.6 unit=°F
